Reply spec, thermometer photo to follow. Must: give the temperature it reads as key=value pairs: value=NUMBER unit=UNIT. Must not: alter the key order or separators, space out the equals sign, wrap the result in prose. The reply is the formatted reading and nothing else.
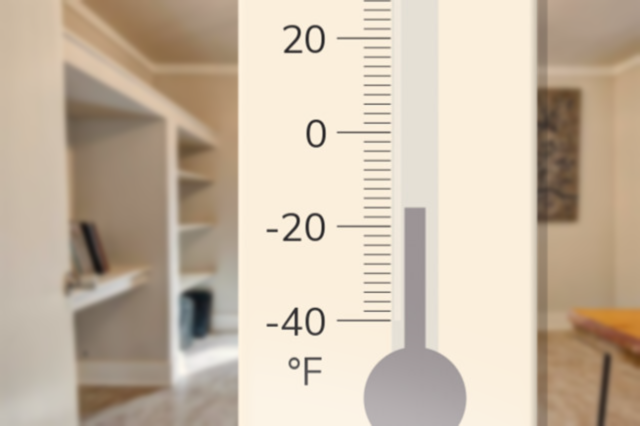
value=-16 unit=°F
